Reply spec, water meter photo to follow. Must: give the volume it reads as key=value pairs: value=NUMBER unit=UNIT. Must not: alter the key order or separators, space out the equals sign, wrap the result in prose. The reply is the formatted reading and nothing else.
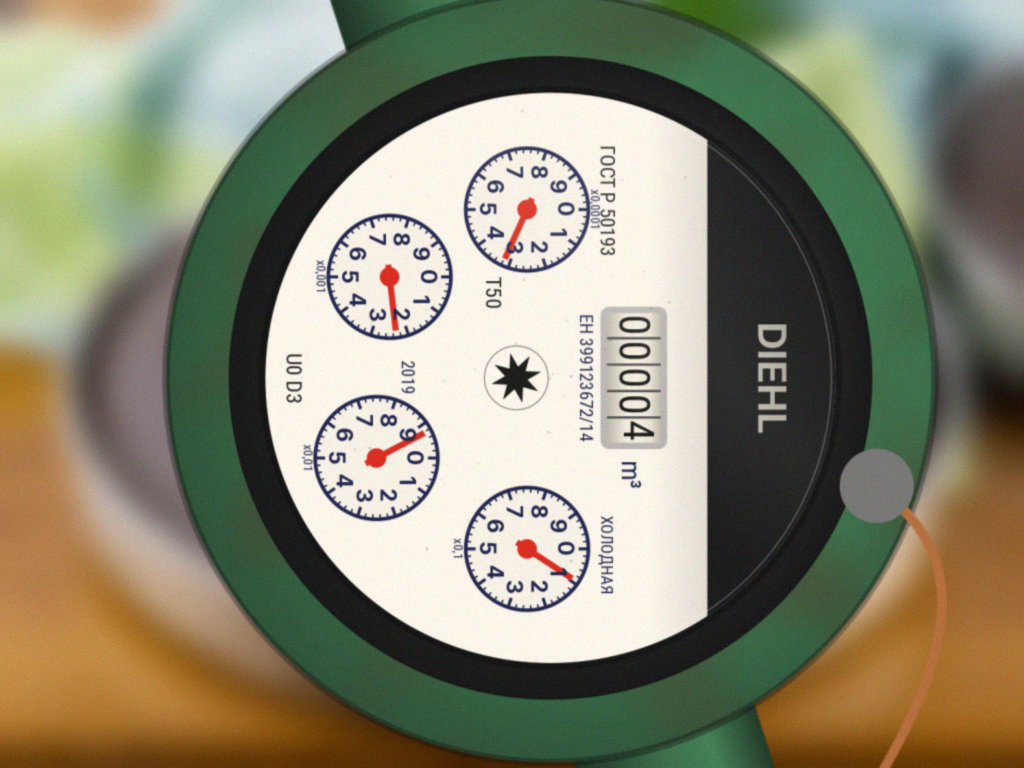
value=4.0923 unit=m³
